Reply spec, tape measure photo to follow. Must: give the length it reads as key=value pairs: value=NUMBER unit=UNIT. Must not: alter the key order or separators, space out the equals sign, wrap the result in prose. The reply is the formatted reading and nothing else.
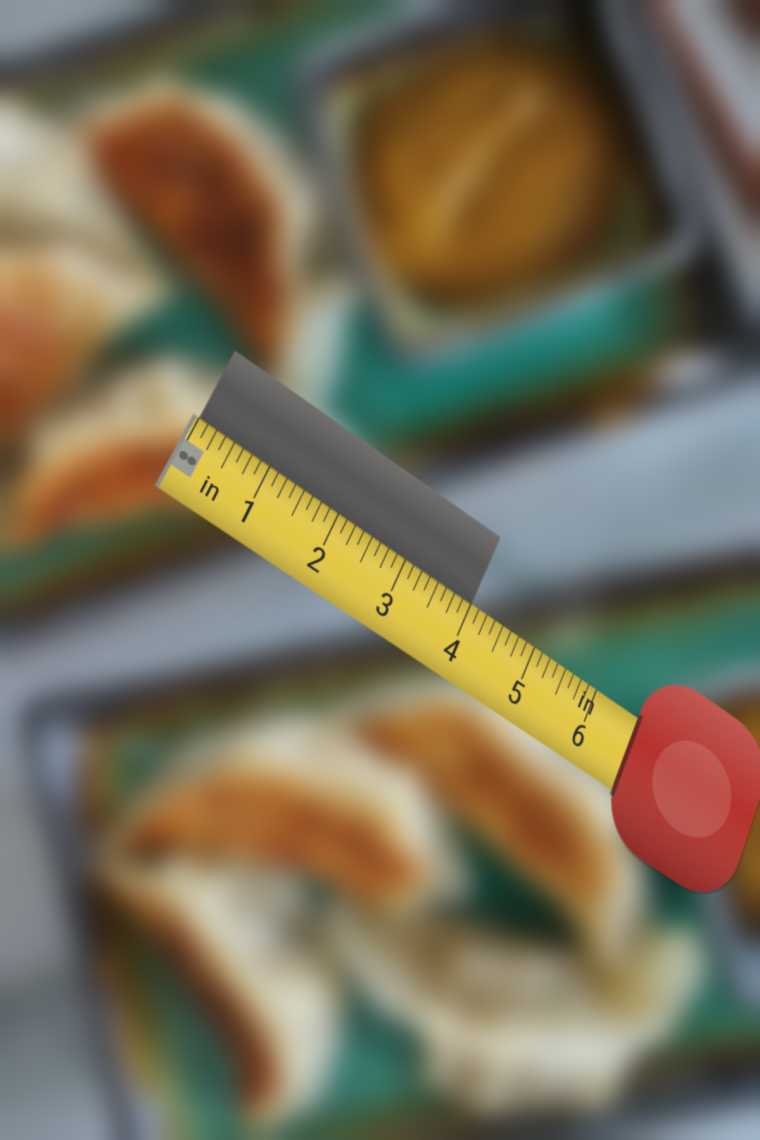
value=4 unit=in
